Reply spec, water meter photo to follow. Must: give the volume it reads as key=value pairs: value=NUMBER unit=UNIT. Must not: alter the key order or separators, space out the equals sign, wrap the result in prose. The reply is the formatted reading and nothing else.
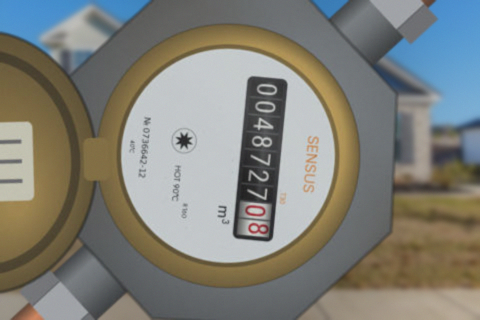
value=48727.08 unit=m³
